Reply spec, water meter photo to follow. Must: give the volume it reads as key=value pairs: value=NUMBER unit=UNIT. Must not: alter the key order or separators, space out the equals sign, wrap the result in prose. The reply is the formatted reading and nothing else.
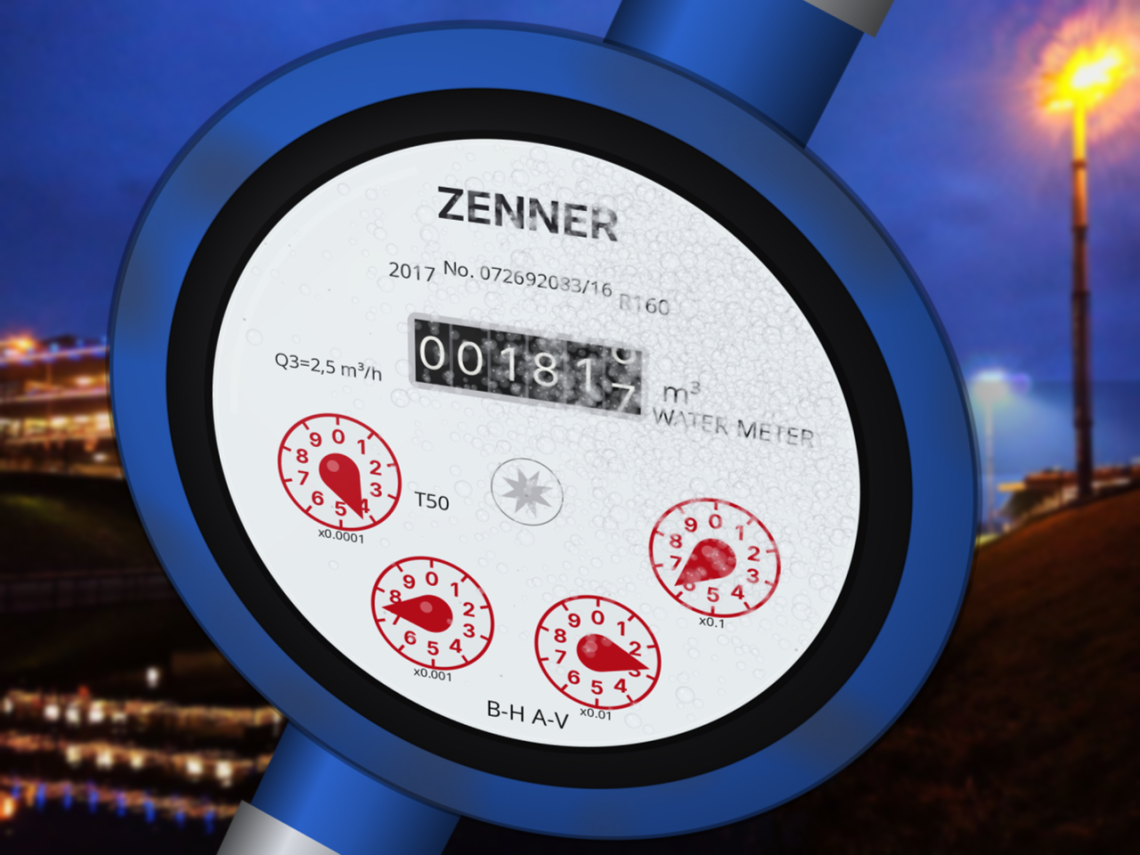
value=1816.6274 unit=m³
